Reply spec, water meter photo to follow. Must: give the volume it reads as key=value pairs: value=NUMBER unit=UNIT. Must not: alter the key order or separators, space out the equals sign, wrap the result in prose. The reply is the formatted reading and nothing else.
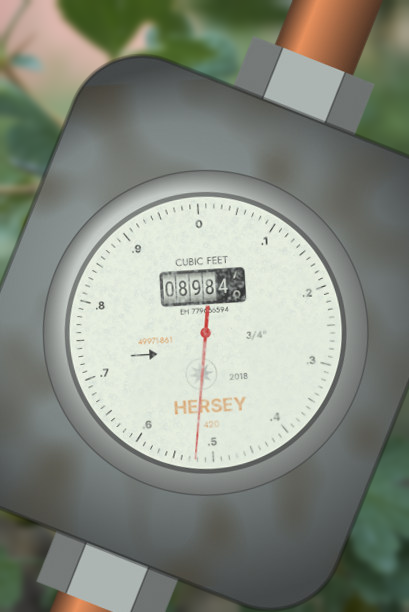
value=89847.52 unit=ft³
